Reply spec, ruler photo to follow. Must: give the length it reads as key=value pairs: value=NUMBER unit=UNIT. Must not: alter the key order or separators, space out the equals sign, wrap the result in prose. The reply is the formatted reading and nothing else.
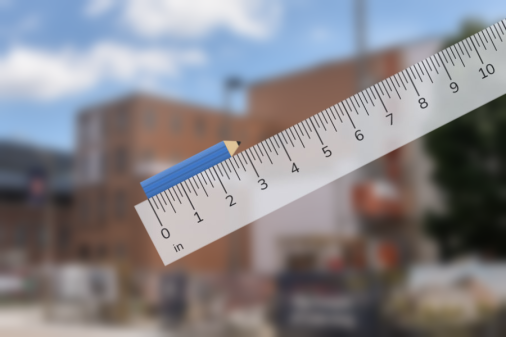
value=3 unit=in
